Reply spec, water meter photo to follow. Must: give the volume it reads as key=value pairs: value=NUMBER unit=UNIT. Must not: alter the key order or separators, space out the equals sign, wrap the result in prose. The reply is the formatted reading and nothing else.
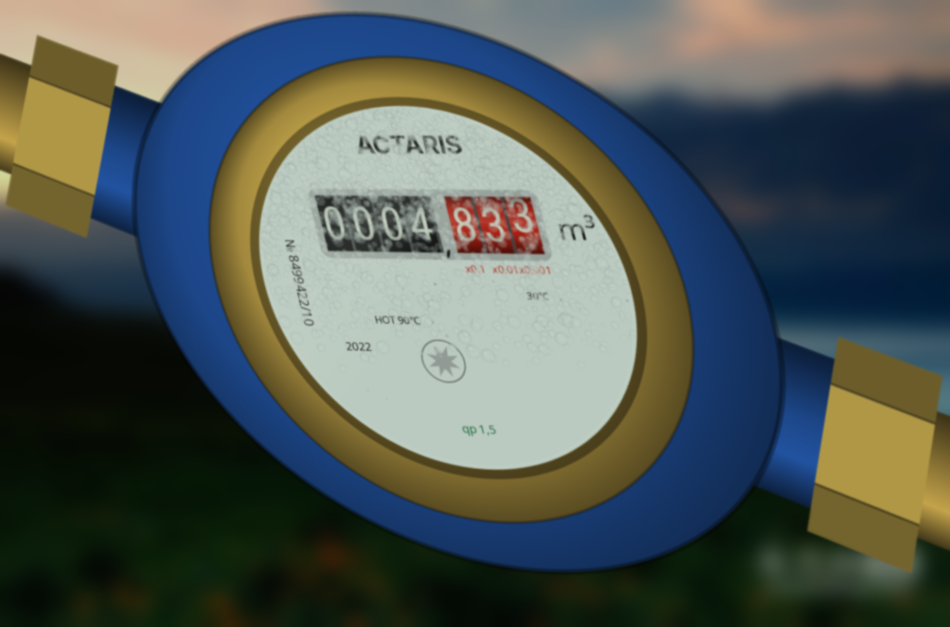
value=4.833 unit=m³
